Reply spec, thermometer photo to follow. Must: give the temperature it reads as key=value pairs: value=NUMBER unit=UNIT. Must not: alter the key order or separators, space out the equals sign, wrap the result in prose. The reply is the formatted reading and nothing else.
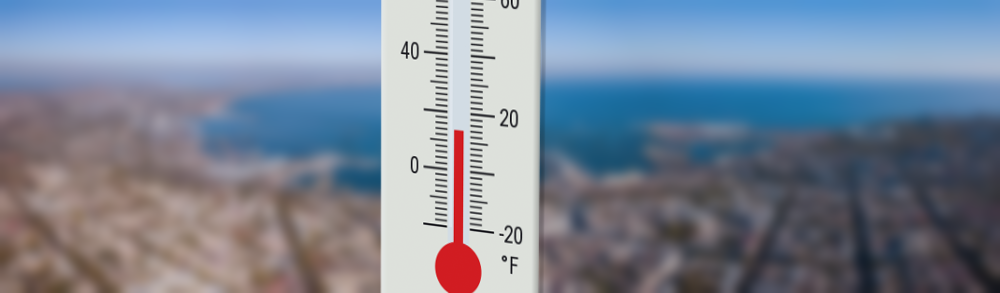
value=14 unit=°F
